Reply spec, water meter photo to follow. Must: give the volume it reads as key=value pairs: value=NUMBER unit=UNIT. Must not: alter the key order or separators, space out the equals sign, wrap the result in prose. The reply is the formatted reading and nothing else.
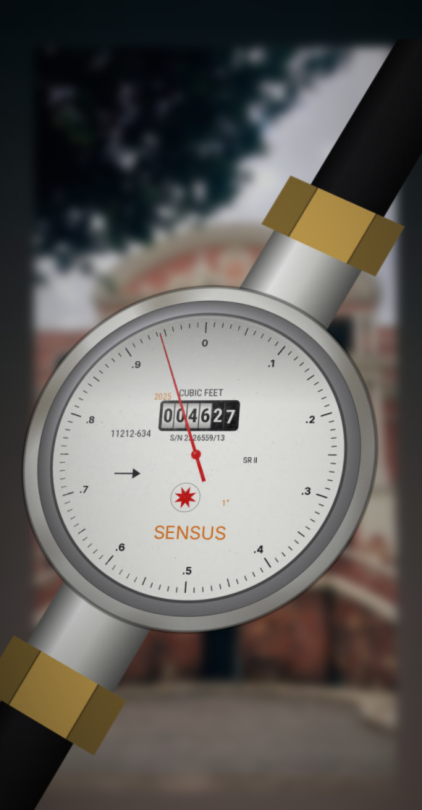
value=4626.94 unit=ft³
